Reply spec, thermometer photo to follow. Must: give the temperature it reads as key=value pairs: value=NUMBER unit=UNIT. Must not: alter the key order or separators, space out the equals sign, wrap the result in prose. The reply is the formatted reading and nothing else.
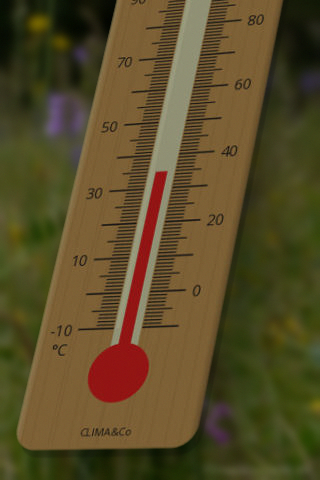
value=35 unit=°C
